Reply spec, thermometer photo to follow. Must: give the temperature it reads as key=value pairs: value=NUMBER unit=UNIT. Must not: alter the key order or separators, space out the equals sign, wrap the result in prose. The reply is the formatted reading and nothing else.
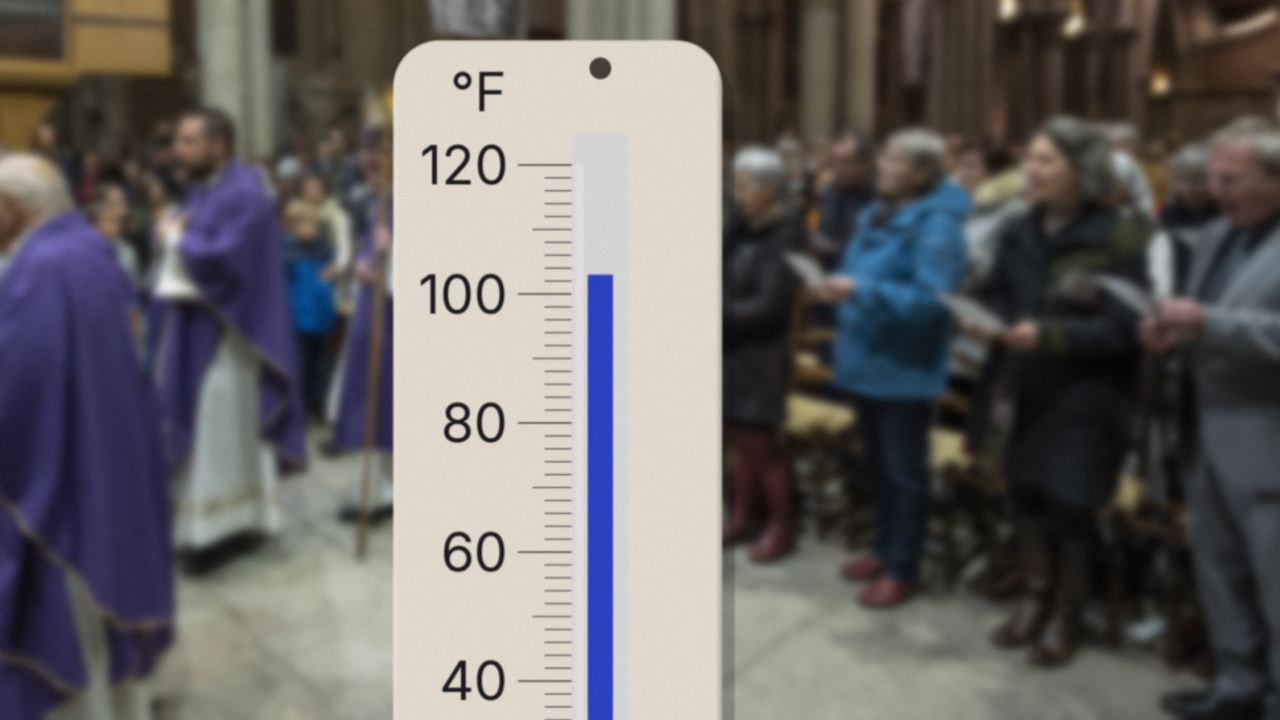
value=103 unit=°F
